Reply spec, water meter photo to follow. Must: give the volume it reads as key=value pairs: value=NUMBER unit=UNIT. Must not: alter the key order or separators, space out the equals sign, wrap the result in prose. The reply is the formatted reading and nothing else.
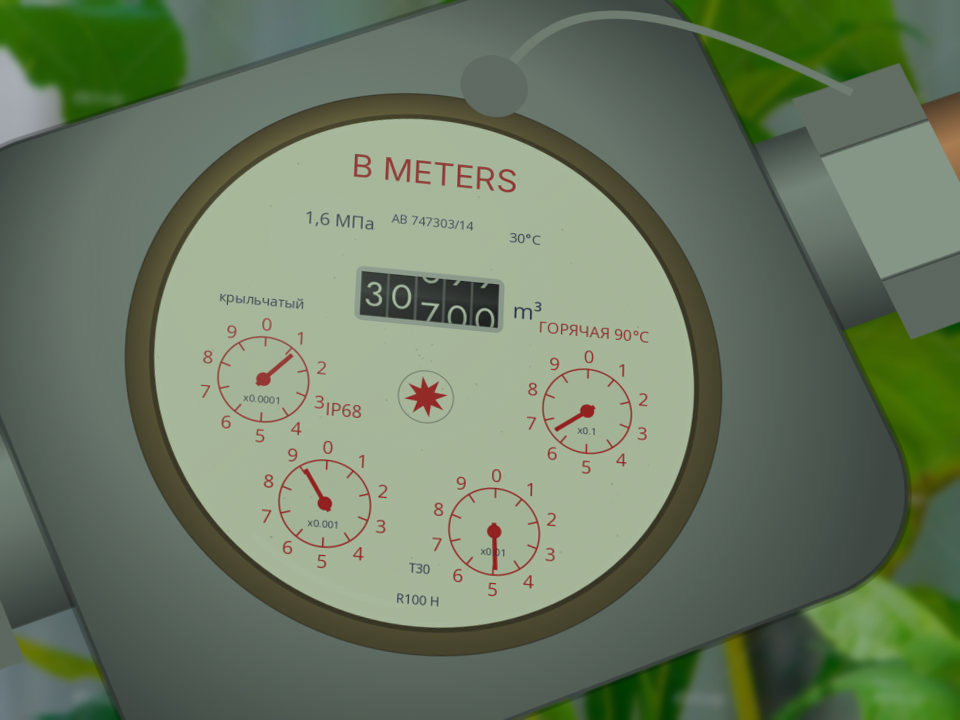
value=30699.6491 unit=m³
